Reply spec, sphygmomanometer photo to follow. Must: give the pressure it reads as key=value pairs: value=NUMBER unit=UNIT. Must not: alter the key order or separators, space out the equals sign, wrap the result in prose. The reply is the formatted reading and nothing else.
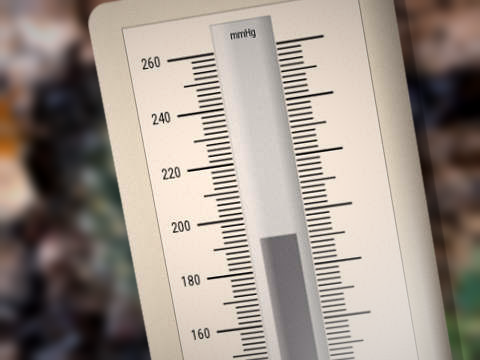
value=192 unit=mmHg
